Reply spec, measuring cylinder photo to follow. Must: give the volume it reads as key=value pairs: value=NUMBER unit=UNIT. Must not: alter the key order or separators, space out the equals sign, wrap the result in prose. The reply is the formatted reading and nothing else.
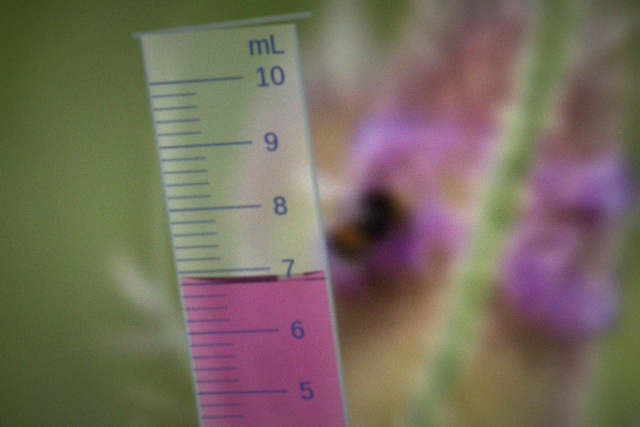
value=6.8 unit=mL
